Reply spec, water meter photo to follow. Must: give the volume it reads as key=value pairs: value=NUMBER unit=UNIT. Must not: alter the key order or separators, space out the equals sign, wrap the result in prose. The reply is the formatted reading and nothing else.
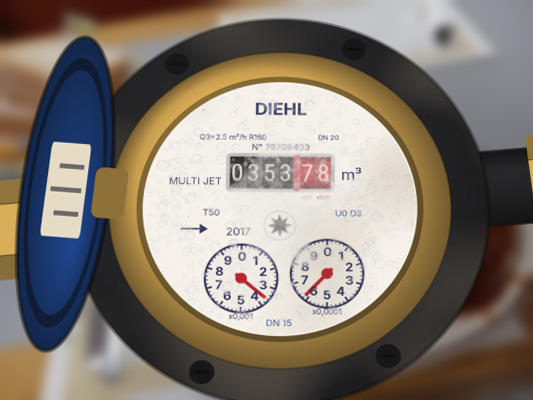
value=353.7836 unit=m³
